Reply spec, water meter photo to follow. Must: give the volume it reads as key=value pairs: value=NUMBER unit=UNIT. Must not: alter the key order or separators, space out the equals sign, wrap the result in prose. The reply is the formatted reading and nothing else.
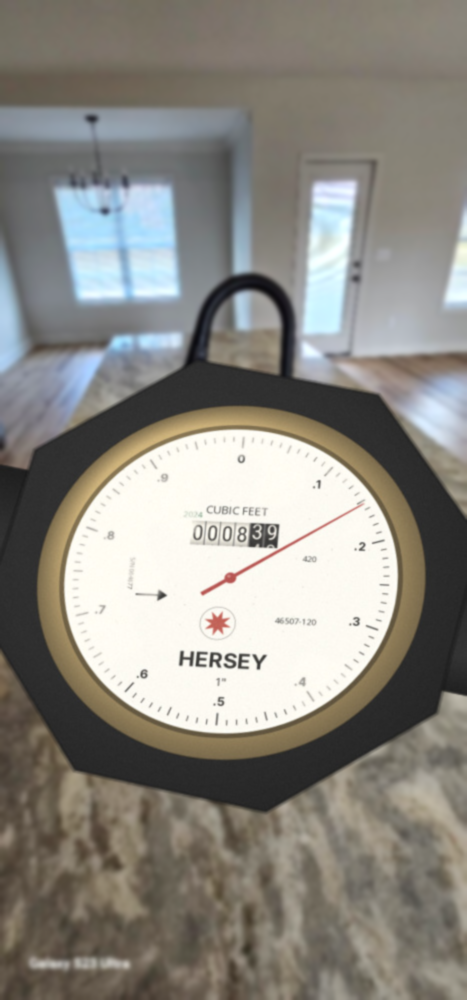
value=839.15 unit=ft³
